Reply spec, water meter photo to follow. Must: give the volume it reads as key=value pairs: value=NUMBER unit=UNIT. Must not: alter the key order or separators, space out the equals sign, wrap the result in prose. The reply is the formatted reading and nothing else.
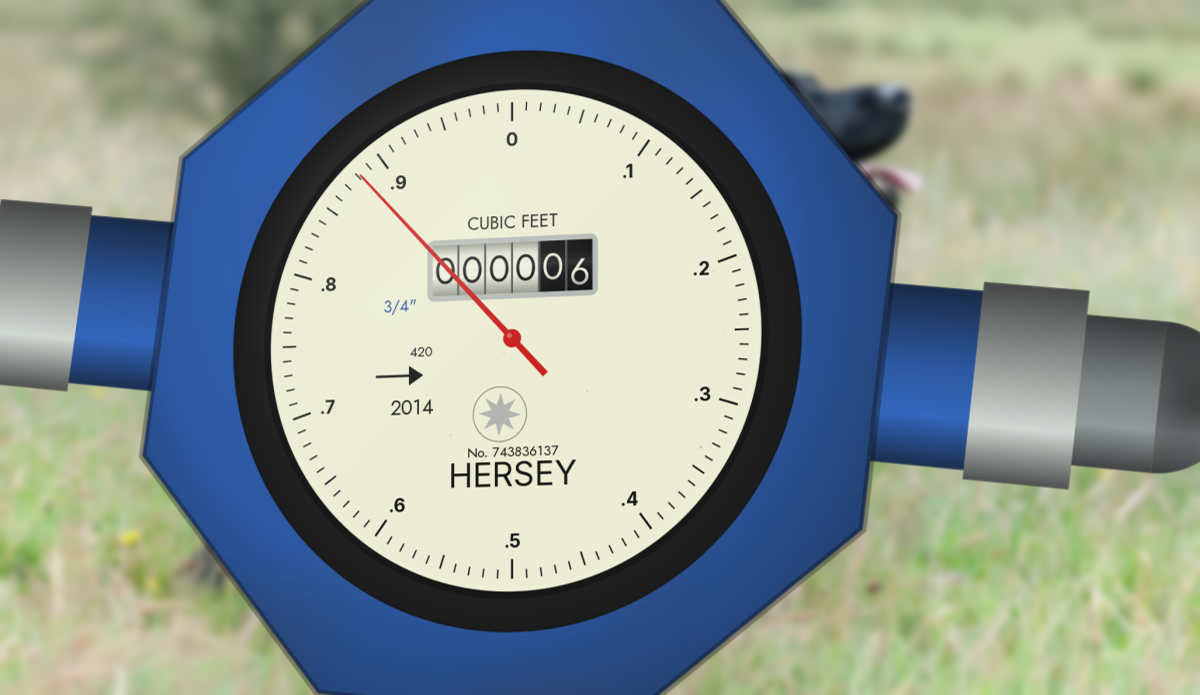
value=5.88 unit=ft³
